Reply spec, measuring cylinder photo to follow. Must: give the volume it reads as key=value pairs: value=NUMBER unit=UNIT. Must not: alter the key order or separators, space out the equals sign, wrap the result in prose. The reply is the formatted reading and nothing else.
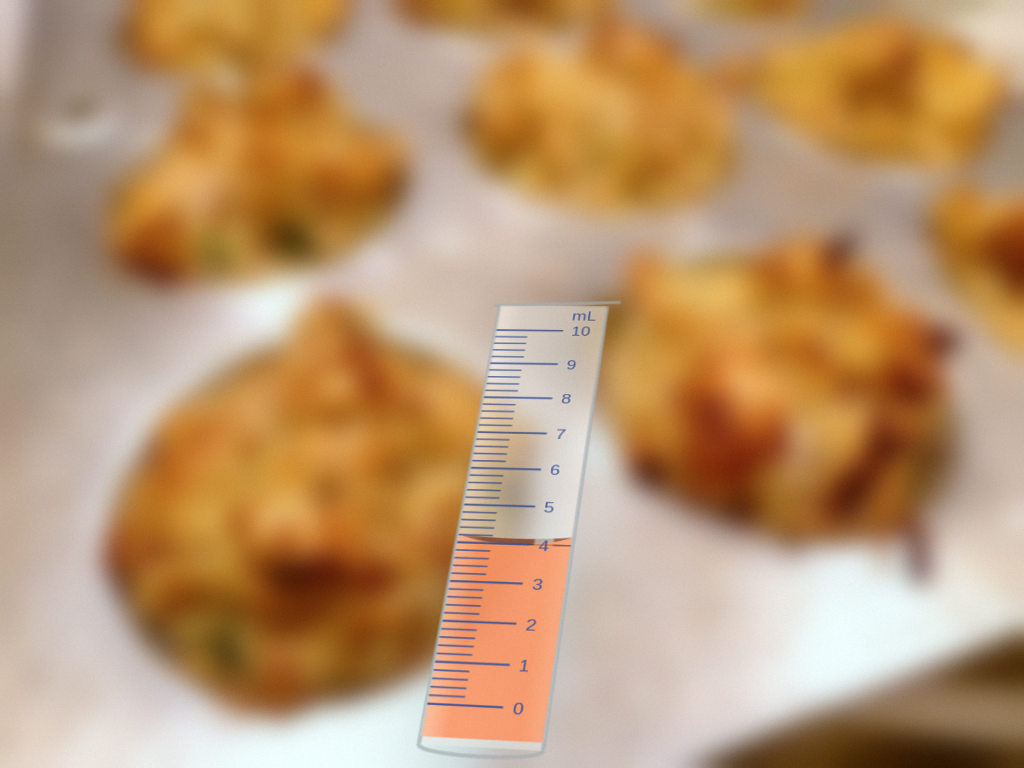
value=4 unit=mL
